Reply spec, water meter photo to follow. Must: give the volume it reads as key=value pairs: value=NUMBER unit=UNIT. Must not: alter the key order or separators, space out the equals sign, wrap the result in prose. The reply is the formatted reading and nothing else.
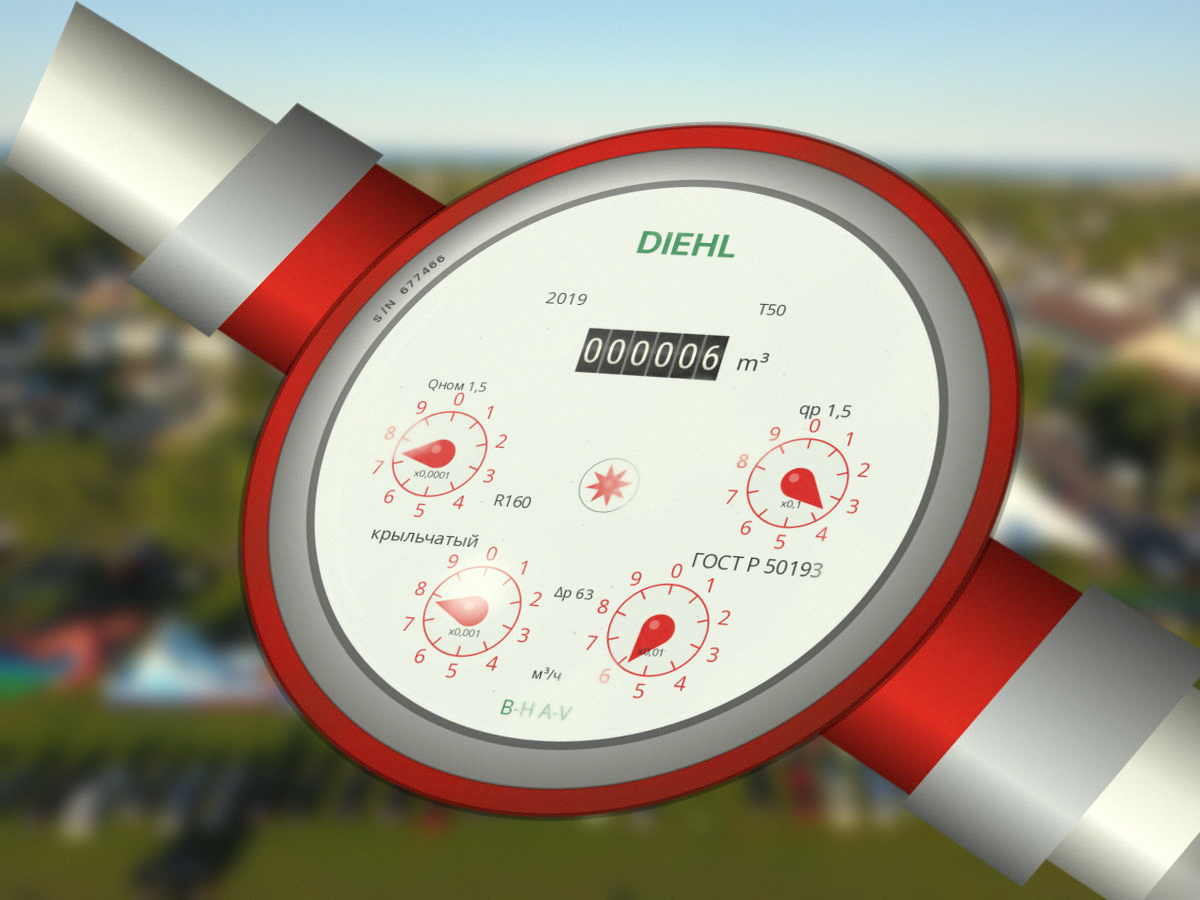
value=6.3577 unit=m³
